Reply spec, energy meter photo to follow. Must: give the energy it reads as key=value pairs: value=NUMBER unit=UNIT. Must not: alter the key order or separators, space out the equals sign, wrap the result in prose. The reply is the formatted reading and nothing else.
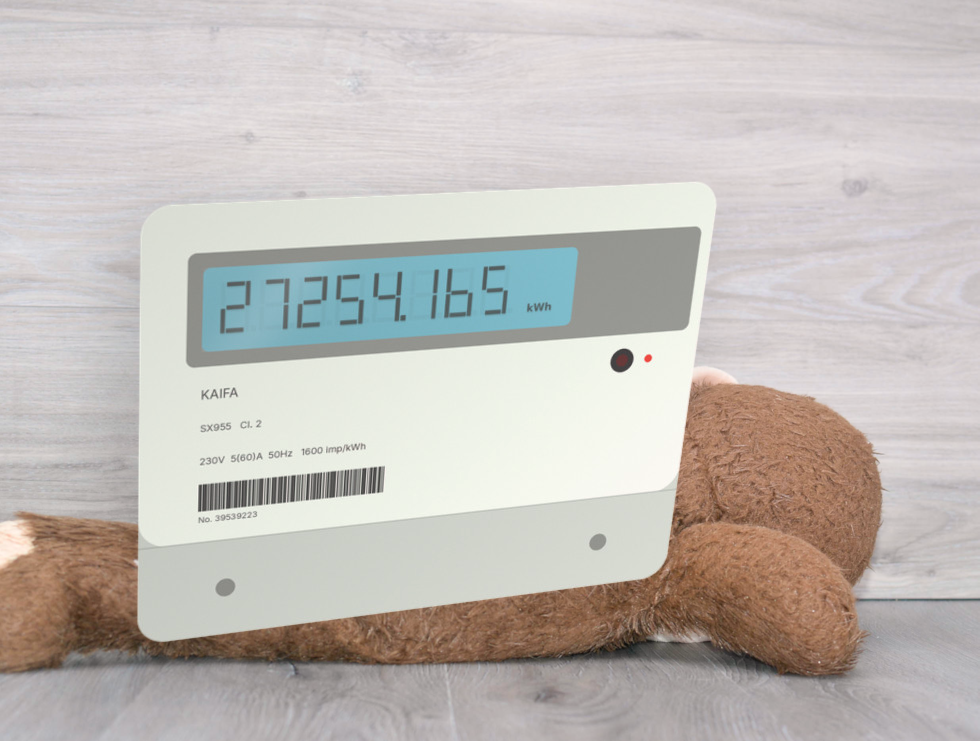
value=27254.165 unit=kWh
